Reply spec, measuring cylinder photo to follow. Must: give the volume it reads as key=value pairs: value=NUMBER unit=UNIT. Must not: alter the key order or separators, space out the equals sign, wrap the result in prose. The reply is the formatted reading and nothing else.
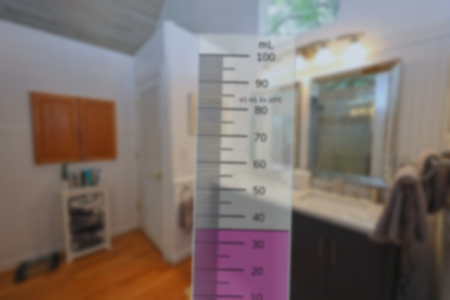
value=35 unit=mL
